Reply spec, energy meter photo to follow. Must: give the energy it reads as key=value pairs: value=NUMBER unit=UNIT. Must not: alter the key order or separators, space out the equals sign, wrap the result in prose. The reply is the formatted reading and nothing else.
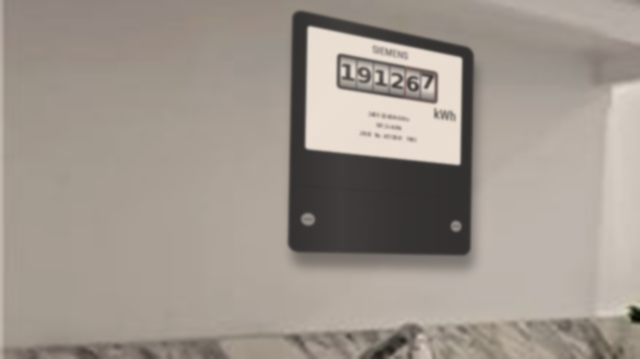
value=1912.67 unit=kWh
